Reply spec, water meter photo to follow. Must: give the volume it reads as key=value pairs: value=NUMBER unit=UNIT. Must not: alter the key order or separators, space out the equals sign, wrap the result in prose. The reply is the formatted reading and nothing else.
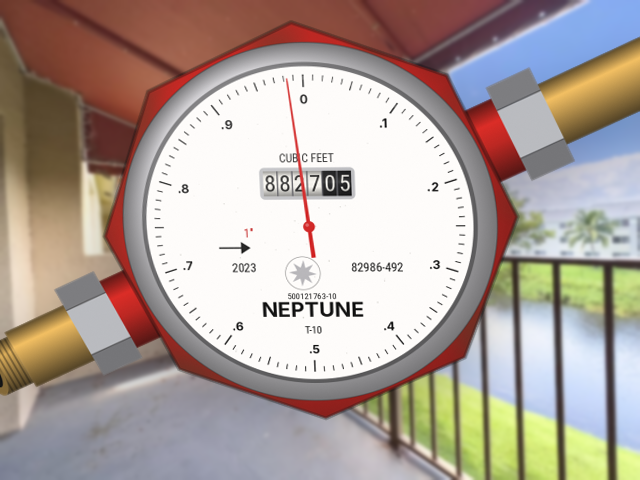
value=882704.98 unit=ft³
